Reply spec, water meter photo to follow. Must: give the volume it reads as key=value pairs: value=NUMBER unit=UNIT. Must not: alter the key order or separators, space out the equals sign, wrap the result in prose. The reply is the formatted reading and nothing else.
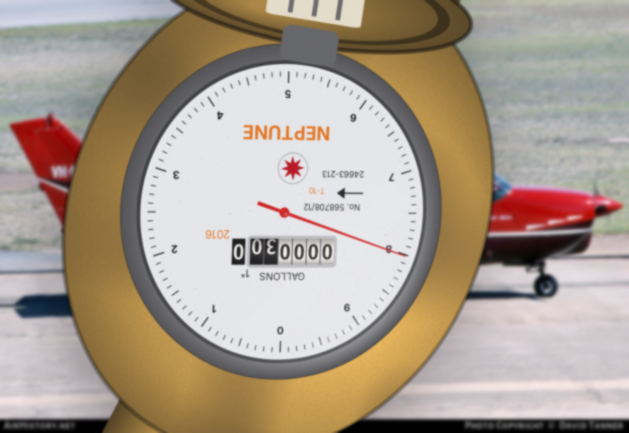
value=298.0 unit=gal
